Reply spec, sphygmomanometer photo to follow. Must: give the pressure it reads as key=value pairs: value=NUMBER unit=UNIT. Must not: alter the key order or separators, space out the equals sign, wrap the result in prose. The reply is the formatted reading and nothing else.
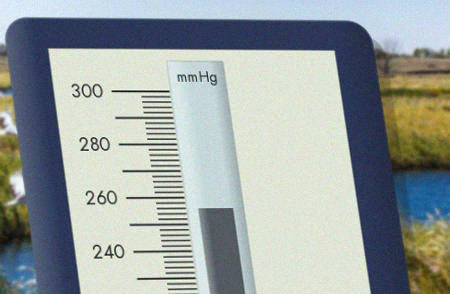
value=256 unit=mmHg
